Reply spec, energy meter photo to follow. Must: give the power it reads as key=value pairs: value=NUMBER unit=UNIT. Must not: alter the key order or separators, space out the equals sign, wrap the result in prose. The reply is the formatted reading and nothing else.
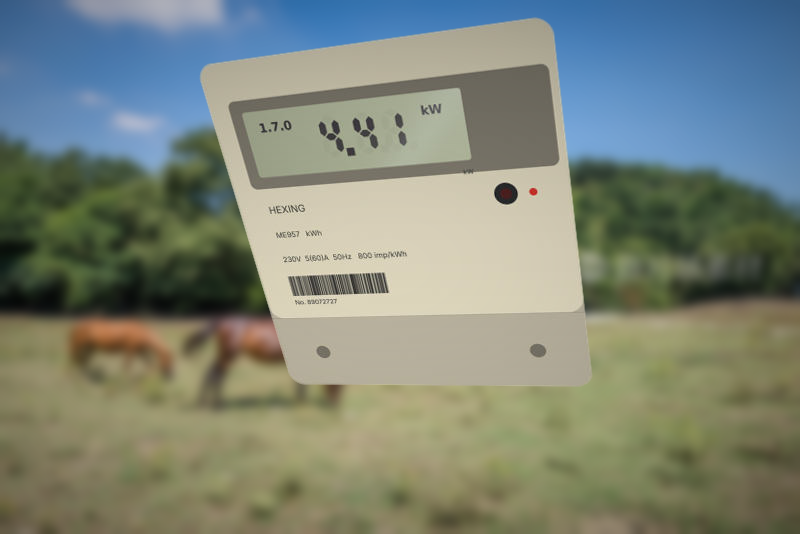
value=4.41 unit=kW
